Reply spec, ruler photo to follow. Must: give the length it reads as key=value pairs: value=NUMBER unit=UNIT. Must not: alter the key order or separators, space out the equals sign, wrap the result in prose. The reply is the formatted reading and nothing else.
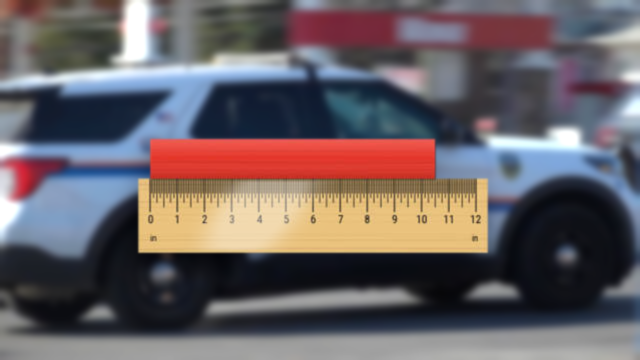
value=10.5 unit=in
